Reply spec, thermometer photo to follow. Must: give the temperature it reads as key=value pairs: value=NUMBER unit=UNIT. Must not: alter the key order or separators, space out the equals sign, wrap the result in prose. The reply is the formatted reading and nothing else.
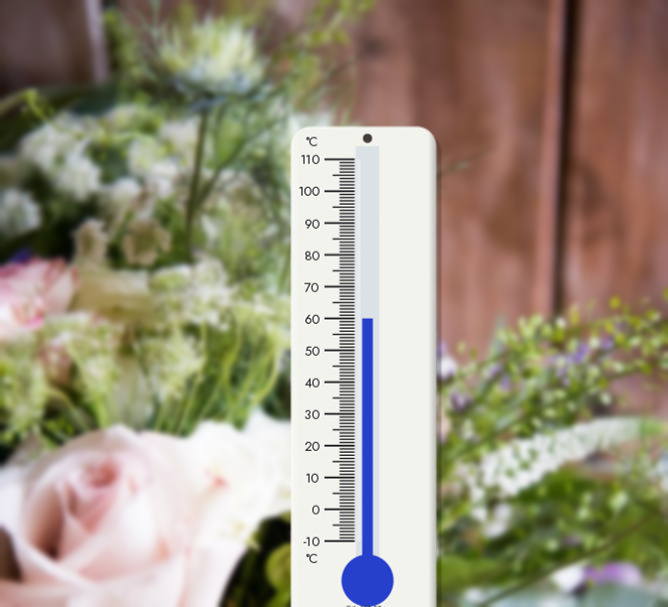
value=60 unit=°C
